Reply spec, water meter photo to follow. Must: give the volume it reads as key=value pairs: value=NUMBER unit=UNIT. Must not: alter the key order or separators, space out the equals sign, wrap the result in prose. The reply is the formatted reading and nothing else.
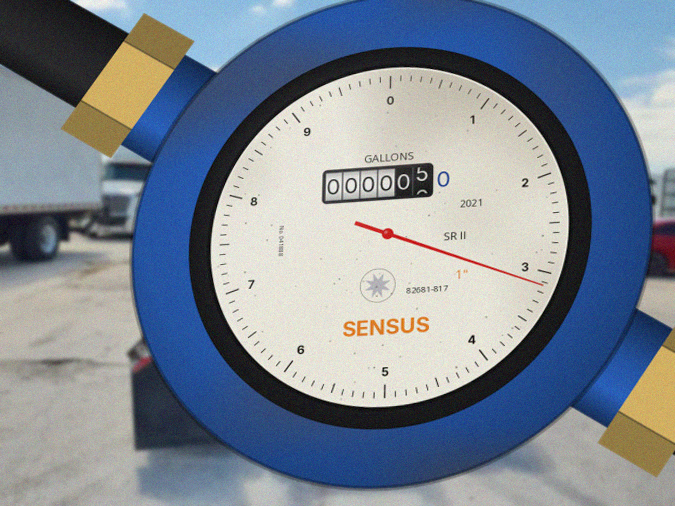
value=53.1 unit=gal
